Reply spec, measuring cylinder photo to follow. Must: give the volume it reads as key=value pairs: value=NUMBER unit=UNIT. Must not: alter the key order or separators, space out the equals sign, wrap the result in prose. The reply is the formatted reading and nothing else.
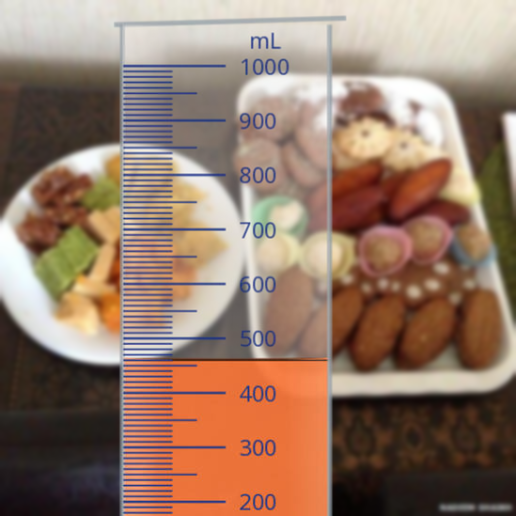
value=460 unit=mL
